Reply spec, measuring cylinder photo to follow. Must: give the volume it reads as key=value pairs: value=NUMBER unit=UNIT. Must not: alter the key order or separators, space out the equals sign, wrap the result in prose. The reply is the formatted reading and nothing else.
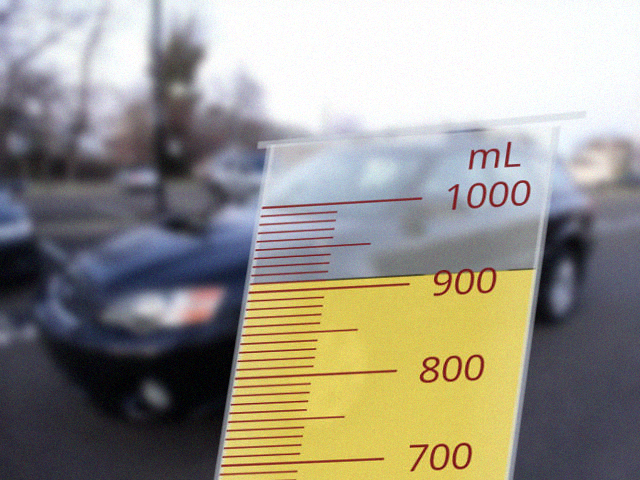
value=910 unit=mL
